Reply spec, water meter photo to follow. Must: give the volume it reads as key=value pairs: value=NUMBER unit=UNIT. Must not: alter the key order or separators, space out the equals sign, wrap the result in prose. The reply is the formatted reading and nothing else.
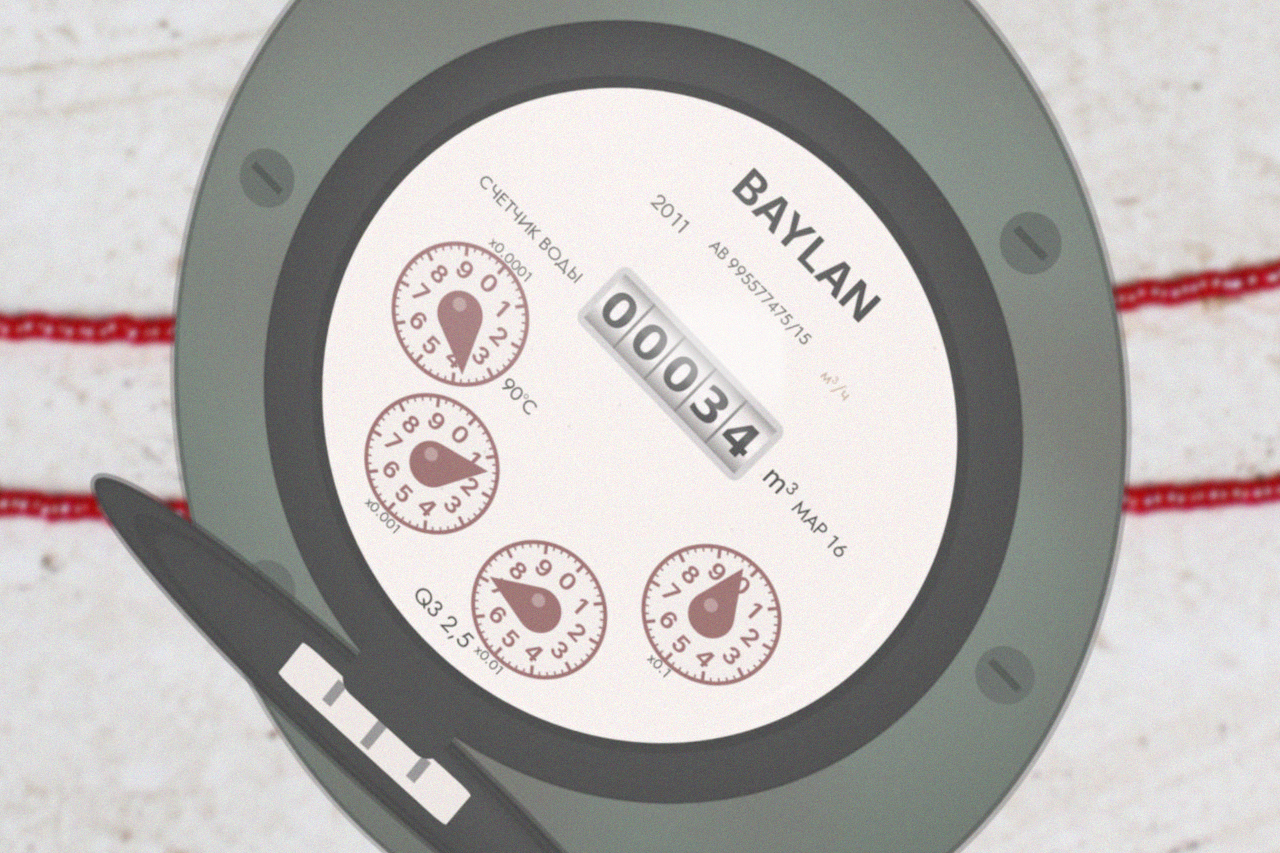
value=33.9713 unit=m³
